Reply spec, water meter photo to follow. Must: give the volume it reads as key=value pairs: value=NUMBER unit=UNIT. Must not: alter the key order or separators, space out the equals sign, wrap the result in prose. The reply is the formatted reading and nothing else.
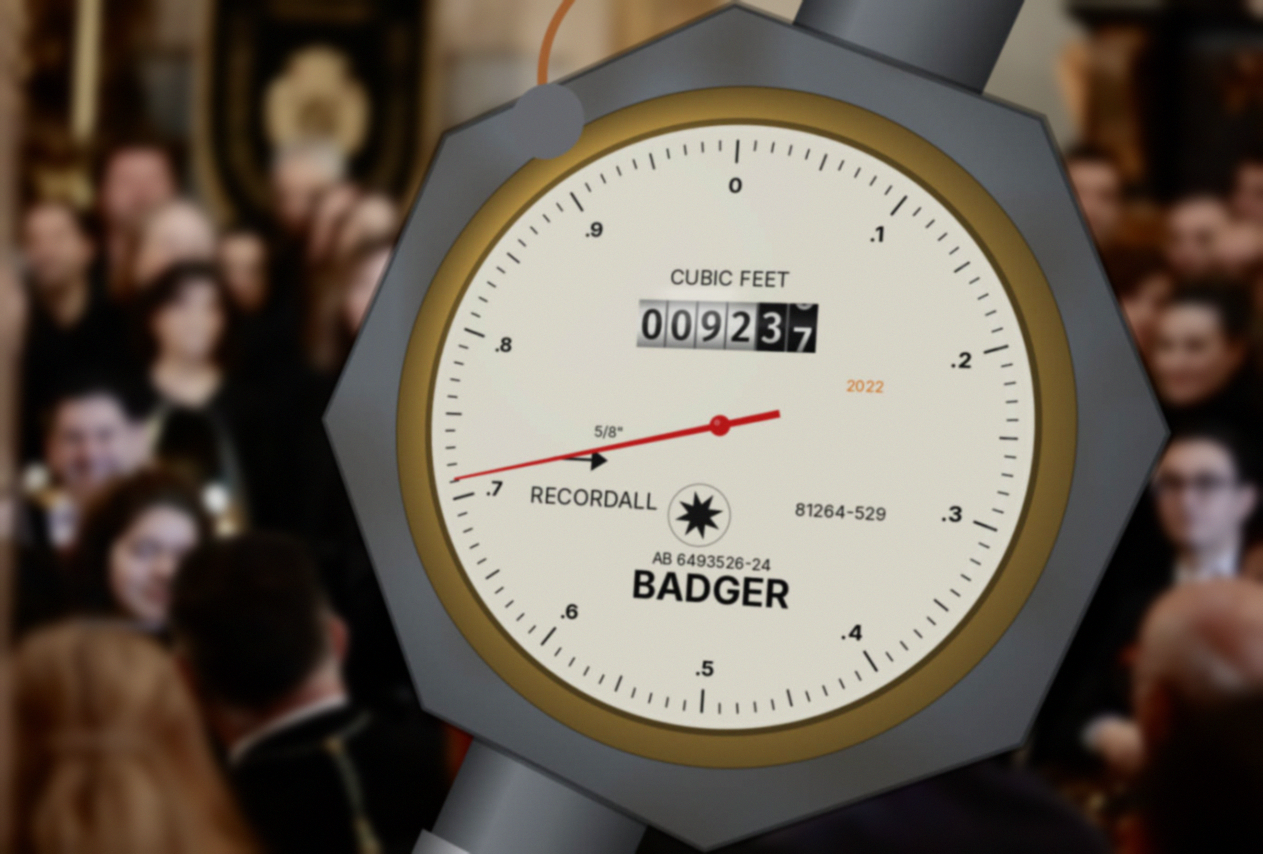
value=9236.71 unit=ft³
